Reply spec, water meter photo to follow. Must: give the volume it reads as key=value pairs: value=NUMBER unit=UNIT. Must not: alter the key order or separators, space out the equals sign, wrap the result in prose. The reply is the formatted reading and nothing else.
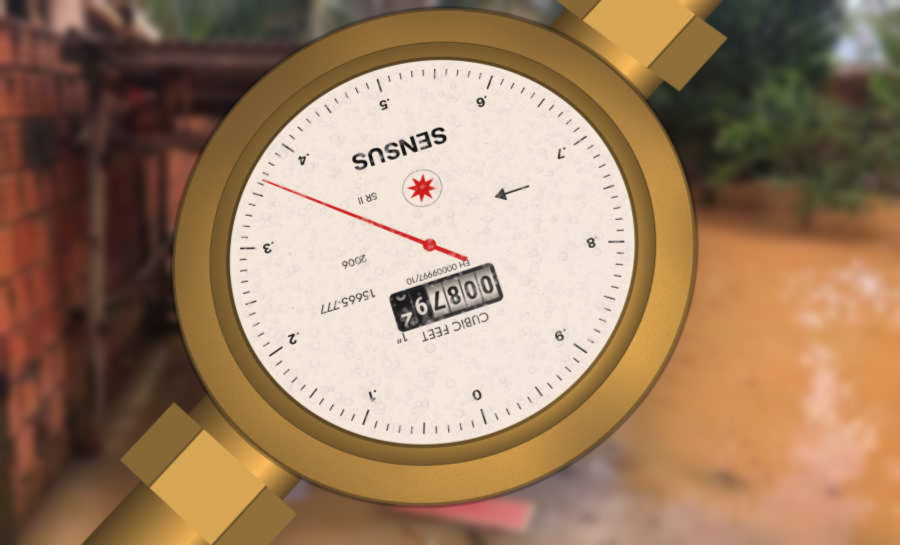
value=8792.36 unit=ft³
